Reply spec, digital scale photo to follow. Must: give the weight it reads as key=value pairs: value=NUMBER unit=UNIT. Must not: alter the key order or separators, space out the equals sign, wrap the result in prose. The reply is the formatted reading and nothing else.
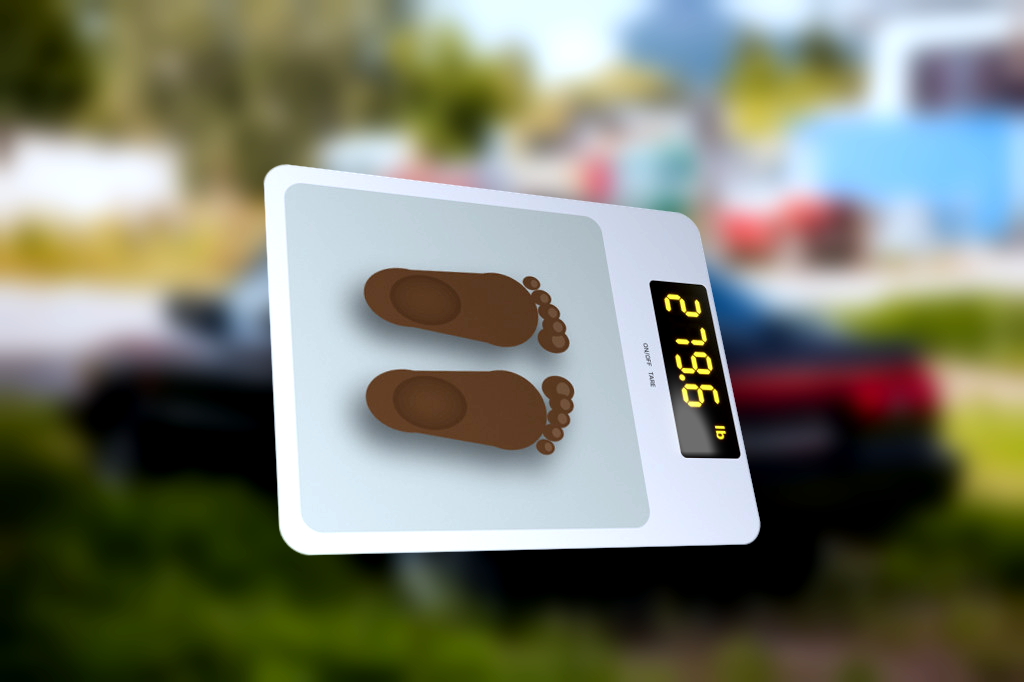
value=279.6 unit=lb
